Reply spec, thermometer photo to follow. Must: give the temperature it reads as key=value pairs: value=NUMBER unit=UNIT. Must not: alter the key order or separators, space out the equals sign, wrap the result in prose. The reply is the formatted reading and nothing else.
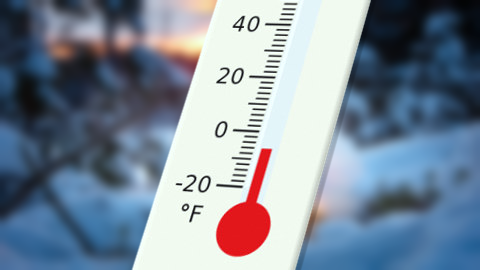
value=-6 unit=°F
